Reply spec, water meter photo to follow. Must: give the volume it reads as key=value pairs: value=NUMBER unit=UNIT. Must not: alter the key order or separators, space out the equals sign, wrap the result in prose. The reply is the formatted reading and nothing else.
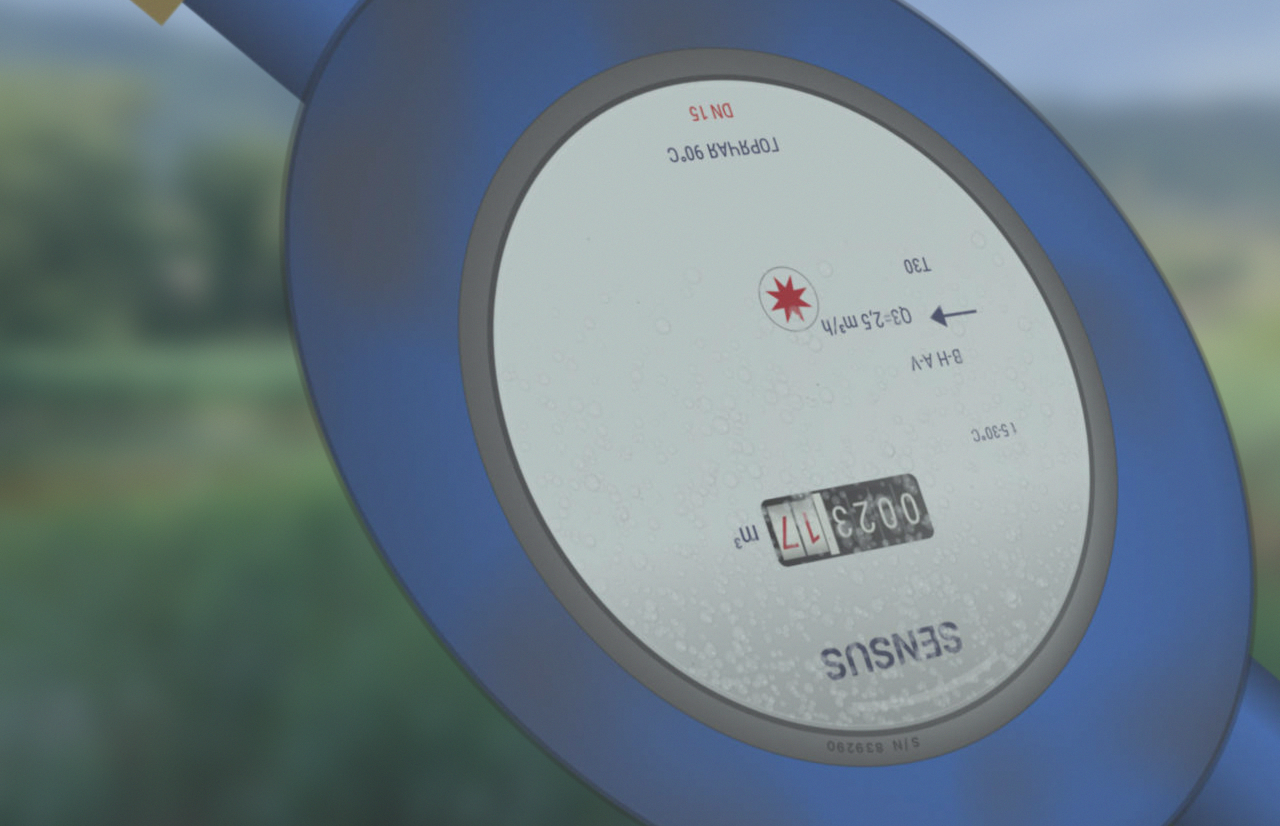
value=23.17 unit=m³
